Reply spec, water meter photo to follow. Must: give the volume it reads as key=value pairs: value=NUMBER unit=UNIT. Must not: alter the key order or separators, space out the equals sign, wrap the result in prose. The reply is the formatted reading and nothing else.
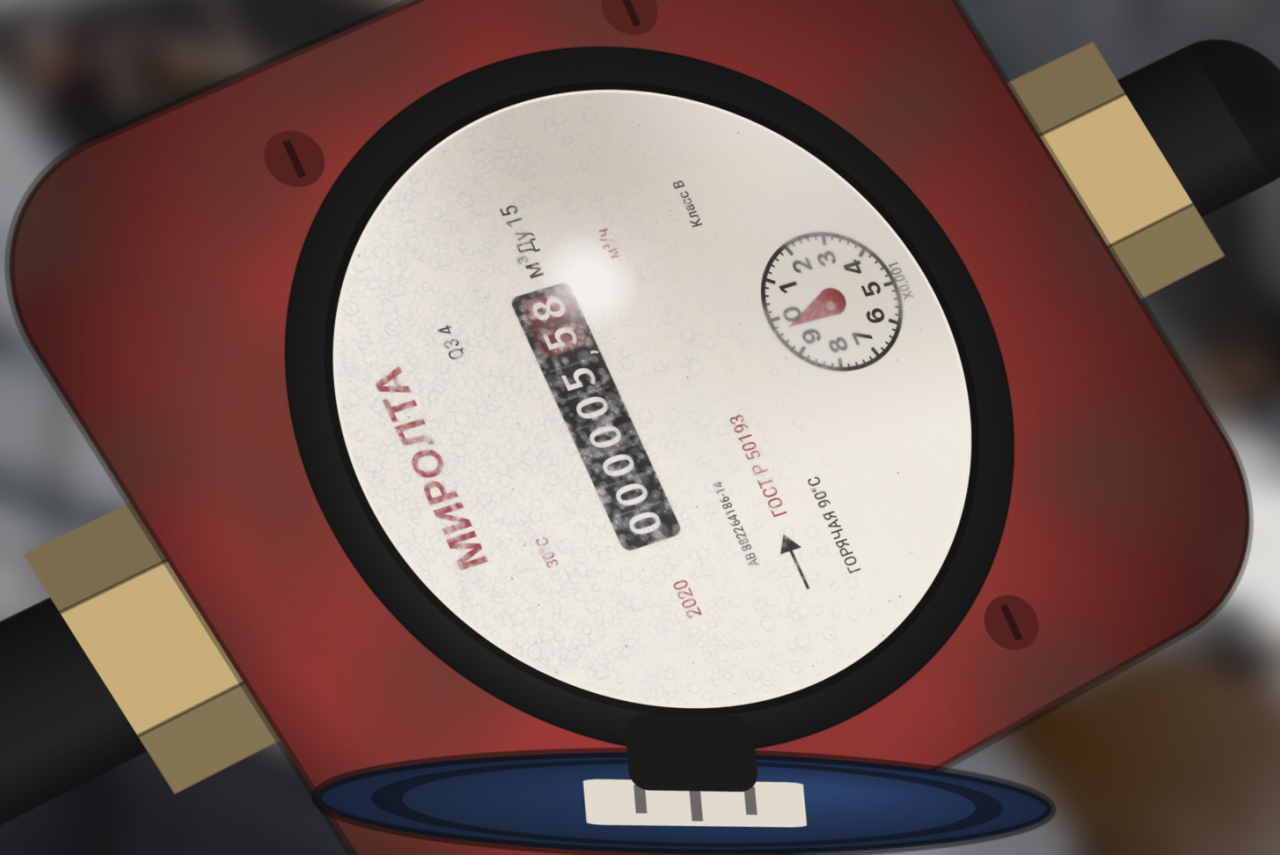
value=5.579 unit=m³
